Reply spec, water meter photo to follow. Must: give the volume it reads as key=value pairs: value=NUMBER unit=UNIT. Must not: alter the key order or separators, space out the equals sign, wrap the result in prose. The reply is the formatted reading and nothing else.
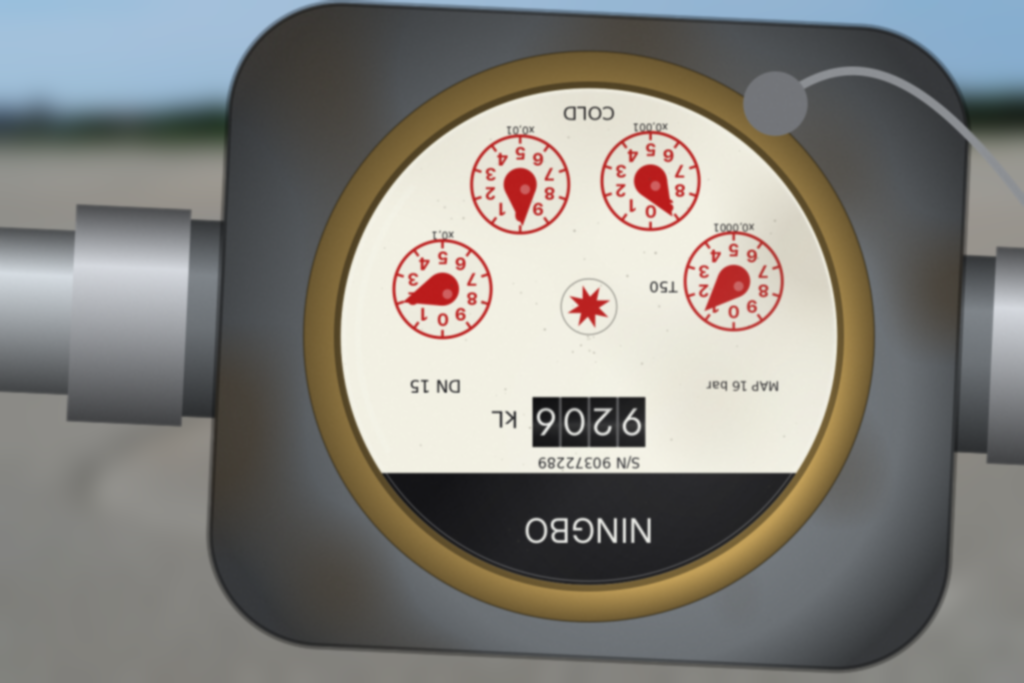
value=9206.1991 unit=kL
